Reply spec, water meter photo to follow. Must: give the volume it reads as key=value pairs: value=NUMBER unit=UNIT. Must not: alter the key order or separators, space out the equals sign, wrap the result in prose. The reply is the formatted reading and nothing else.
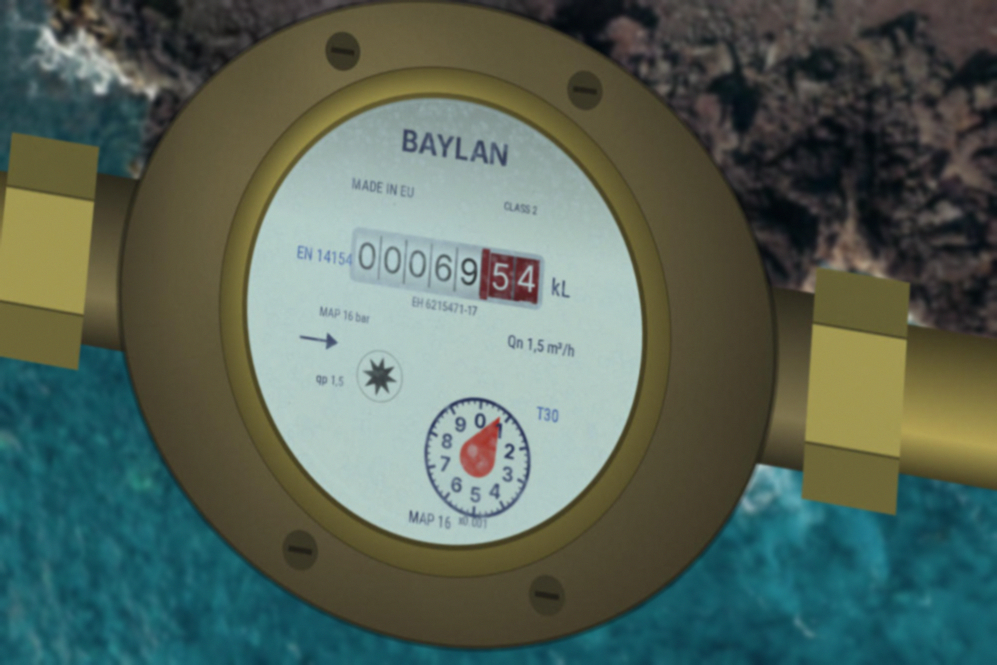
value=69.540 unit=kL
